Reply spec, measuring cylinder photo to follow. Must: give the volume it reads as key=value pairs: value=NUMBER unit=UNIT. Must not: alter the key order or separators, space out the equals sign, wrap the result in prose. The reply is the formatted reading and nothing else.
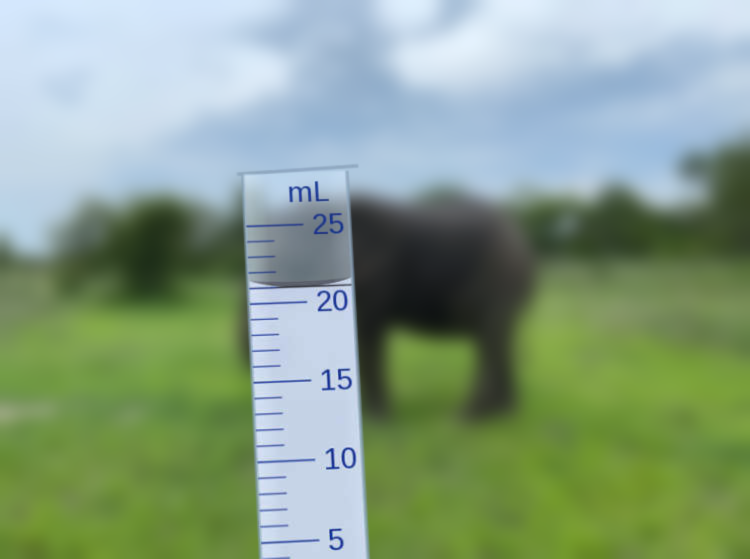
value=21 unit=mL
